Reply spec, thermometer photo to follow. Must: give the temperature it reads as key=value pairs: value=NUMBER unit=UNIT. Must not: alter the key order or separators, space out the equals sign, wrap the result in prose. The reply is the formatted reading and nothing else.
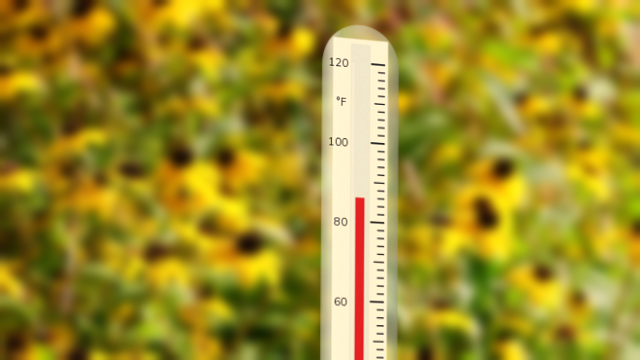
value=86 unit=°F
